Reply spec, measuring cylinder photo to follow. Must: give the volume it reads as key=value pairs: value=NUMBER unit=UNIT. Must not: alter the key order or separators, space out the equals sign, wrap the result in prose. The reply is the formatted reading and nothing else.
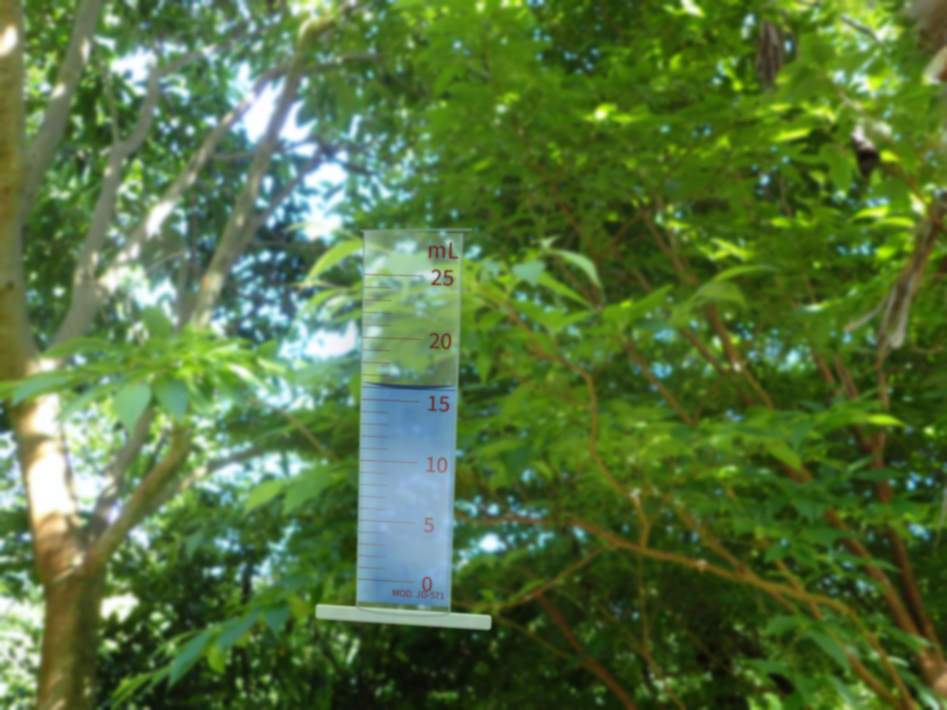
value=16 unit=mL
